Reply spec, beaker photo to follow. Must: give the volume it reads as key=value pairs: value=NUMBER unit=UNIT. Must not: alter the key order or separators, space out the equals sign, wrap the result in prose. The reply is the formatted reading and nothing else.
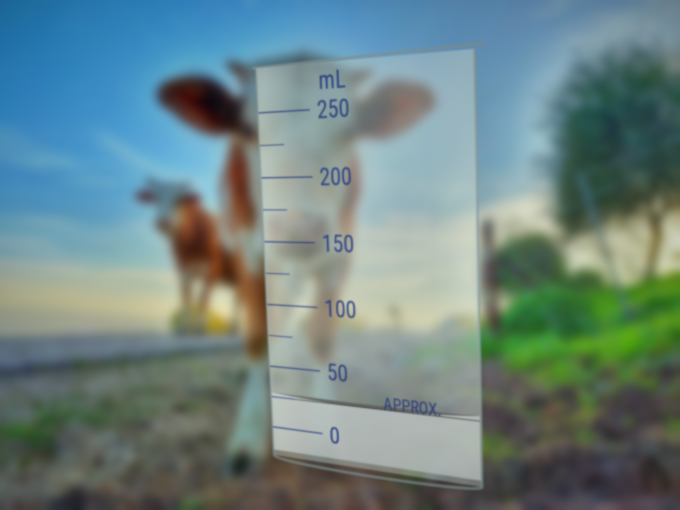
value=25 unit=mL
